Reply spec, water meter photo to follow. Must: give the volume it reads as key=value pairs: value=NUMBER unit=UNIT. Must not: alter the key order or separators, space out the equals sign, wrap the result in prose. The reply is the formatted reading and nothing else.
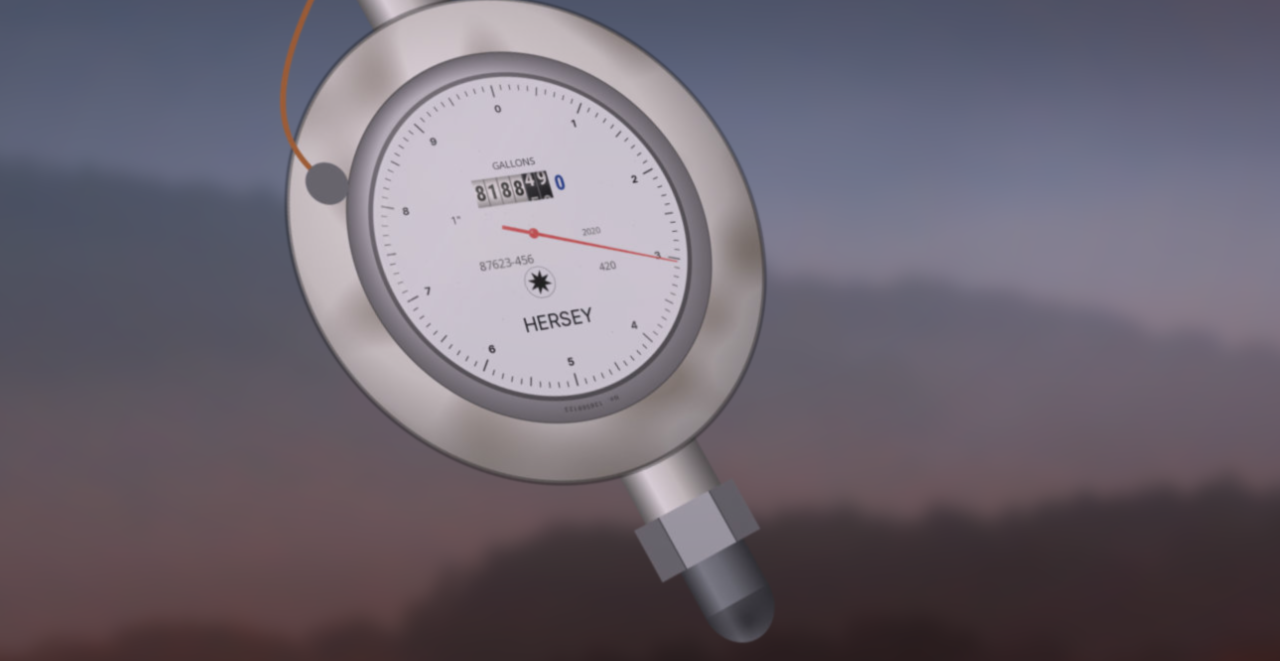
value=8188493.0 unit=gal
